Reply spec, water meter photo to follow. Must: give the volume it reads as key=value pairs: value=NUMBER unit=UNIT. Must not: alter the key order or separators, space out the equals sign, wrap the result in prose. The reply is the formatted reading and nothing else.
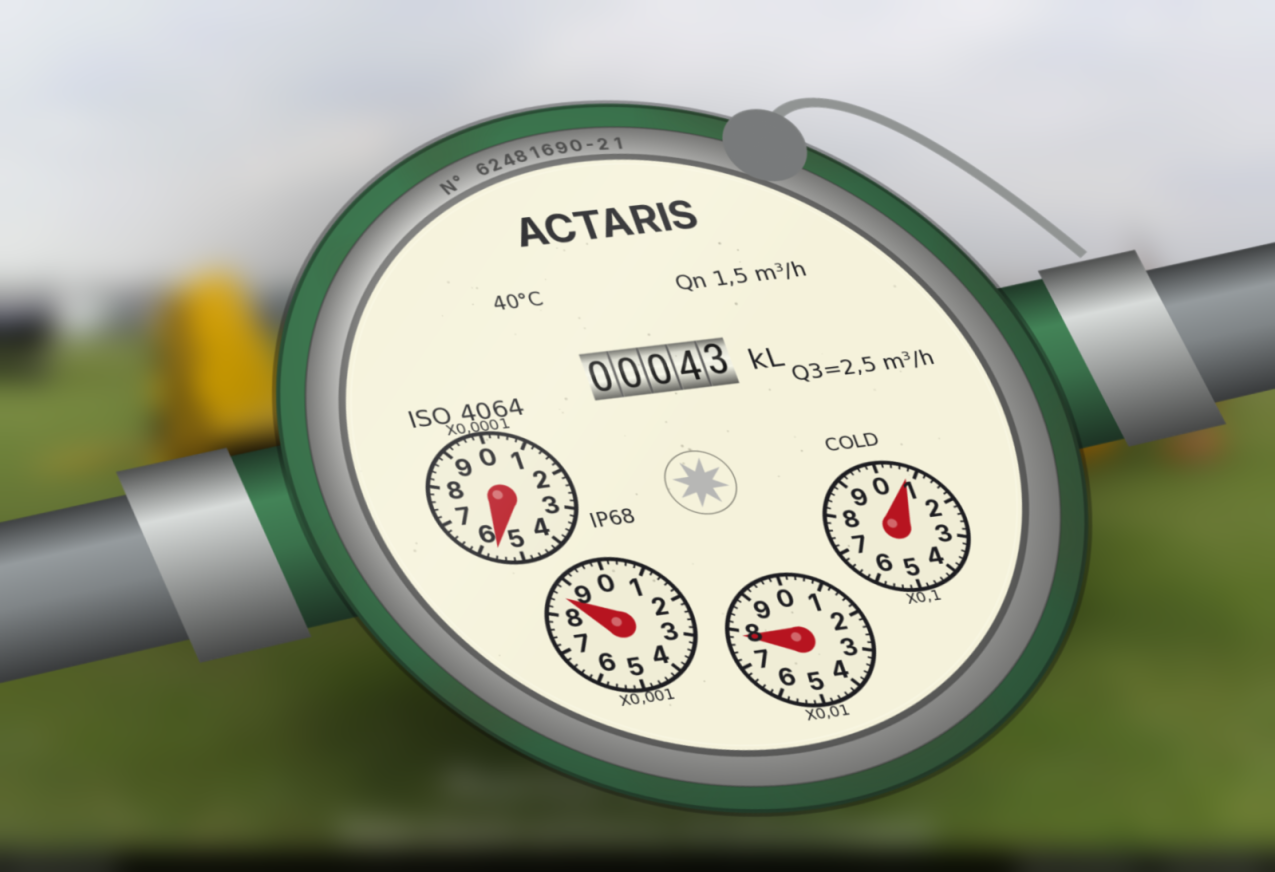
value=43.0785 unit=kL
